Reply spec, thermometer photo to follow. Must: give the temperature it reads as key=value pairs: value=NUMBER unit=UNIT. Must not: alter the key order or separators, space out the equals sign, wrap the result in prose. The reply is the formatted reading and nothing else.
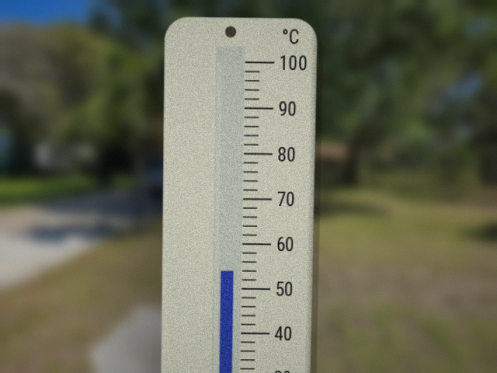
value=54 unit=°C
